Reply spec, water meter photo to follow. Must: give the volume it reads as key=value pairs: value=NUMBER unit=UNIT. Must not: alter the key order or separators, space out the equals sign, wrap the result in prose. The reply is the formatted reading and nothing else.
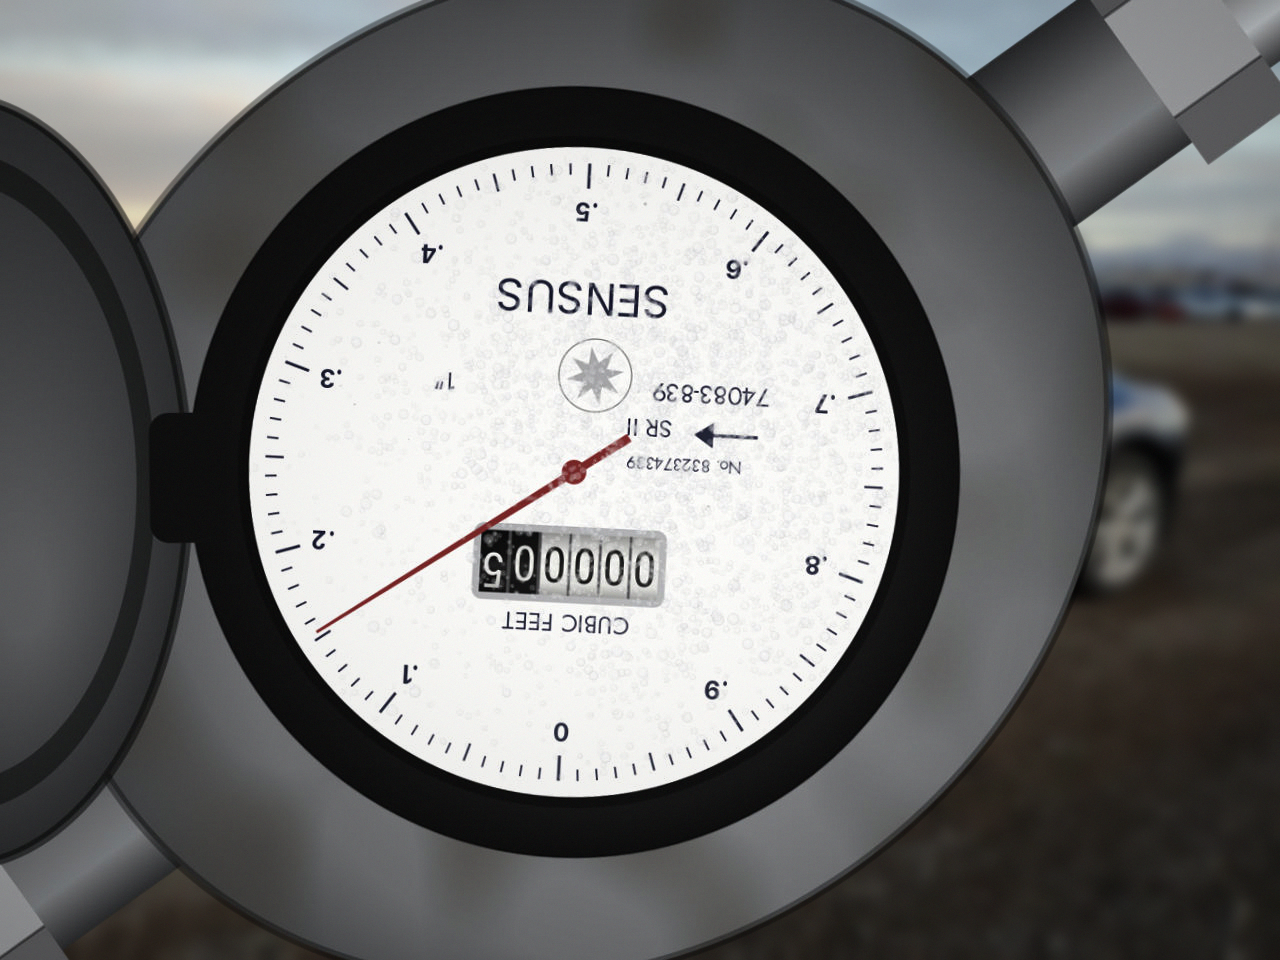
value=5.15 unit=ft³
